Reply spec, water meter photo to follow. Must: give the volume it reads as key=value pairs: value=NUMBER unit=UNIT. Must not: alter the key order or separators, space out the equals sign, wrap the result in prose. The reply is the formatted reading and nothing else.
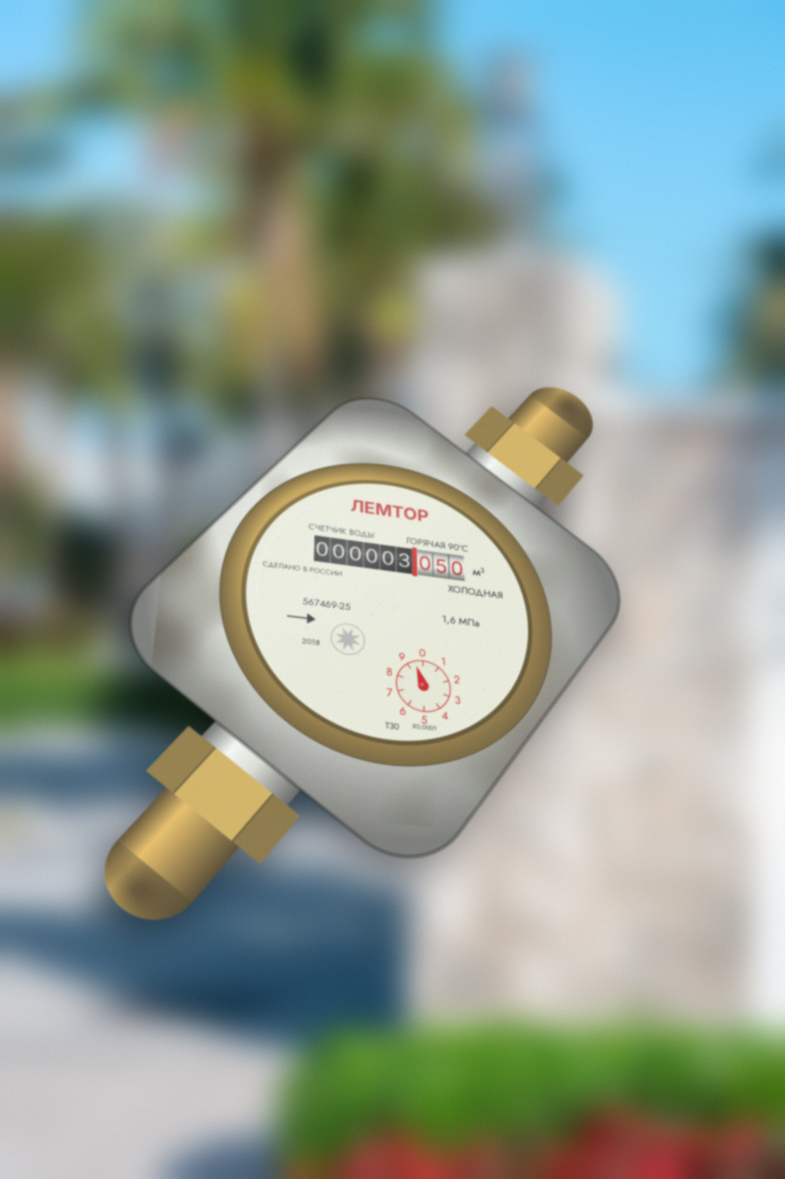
value=3.0499 unit=m³
